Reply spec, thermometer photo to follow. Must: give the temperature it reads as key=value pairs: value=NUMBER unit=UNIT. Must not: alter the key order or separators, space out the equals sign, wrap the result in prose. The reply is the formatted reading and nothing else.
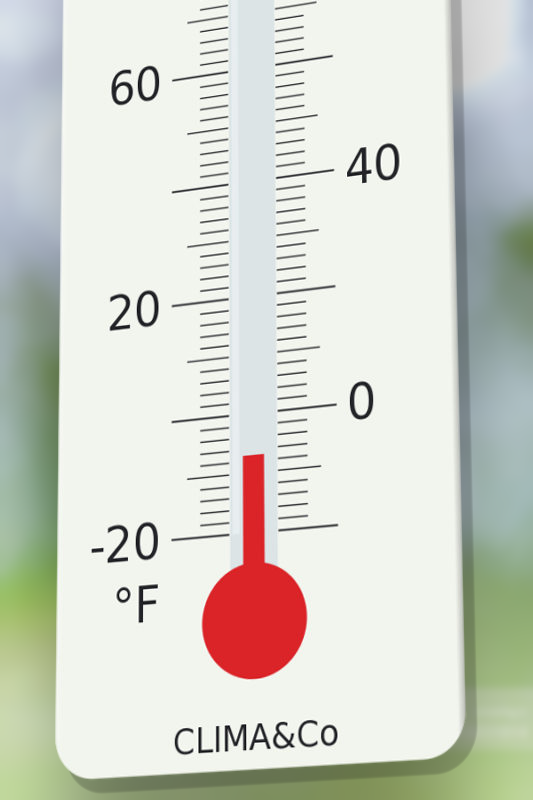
value=-7 unit=°F
